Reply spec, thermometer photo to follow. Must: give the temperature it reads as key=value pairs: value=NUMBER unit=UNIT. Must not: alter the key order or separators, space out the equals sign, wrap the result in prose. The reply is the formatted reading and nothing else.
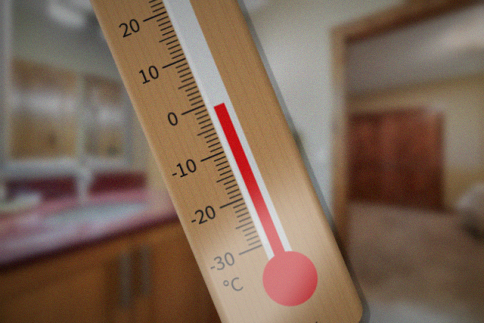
value=-1 unit=°C
